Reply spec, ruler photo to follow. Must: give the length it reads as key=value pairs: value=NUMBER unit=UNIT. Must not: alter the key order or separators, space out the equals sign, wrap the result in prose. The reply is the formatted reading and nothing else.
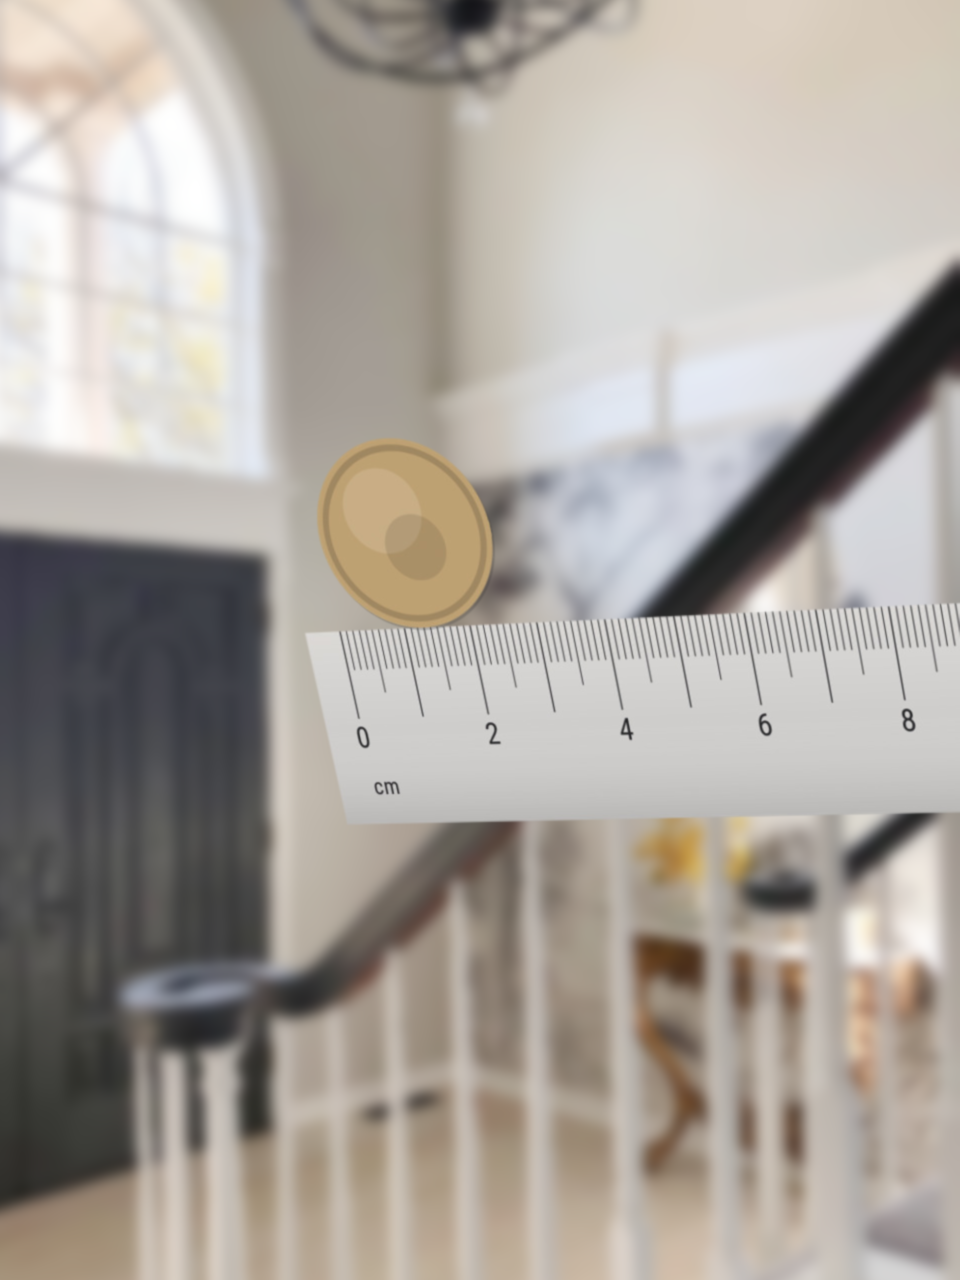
value=2.6 unit=cm
